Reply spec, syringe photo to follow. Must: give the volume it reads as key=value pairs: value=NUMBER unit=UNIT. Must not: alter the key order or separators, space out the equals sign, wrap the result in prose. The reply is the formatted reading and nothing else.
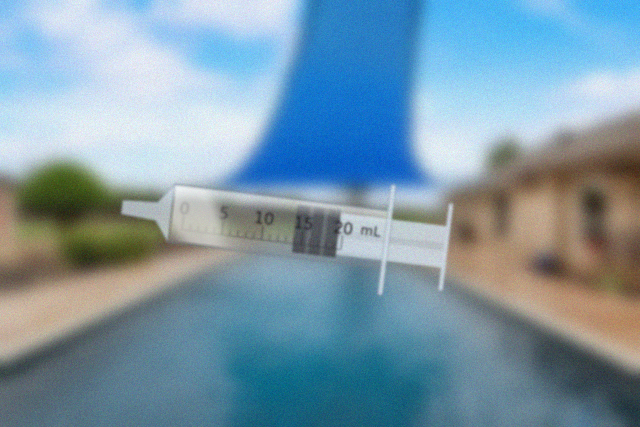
value=14 unit=mL
